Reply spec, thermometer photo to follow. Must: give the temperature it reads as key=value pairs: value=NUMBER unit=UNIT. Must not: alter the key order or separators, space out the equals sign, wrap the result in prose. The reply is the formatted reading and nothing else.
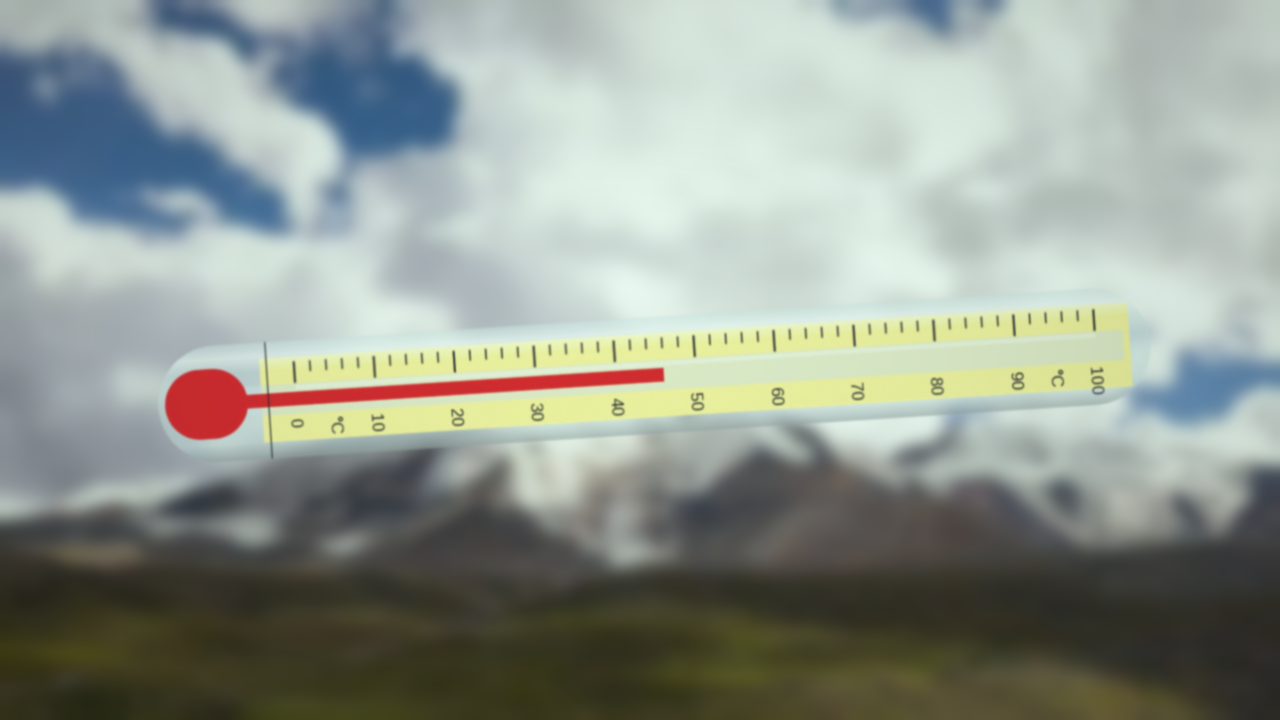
value=46 unit=°C
